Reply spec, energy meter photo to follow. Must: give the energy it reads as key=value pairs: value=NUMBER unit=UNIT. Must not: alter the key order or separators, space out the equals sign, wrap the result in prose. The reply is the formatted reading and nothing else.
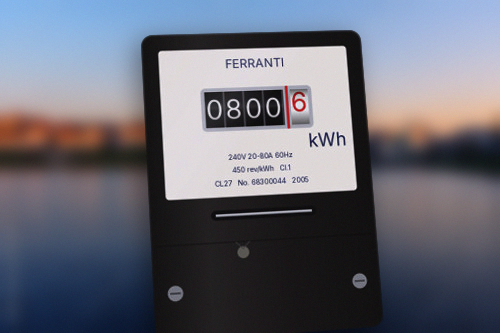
value=800.6 unit=kWh
